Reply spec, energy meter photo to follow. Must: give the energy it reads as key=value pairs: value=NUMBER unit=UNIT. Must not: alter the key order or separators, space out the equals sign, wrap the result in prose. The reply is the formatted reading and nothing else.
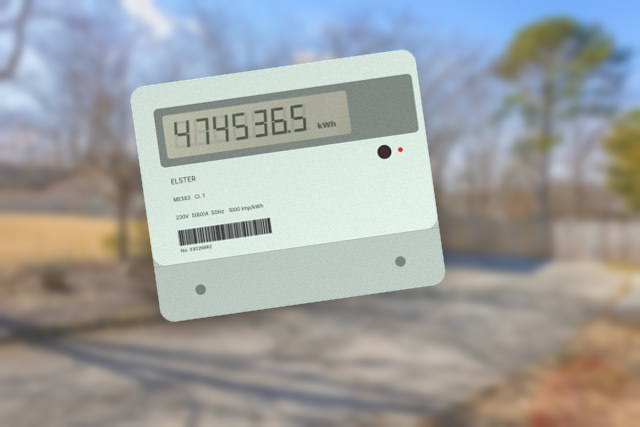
value=474536.5 unit=kWh
